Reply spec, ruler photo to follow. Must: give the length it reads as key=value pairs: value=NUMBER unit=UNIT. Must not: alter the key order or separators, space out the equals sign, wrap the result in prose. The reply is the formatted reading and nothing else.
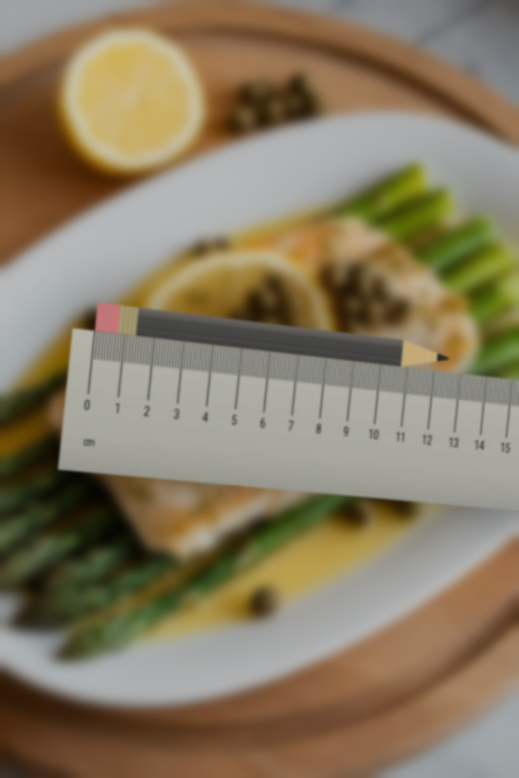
value=12.5 unit=cm
